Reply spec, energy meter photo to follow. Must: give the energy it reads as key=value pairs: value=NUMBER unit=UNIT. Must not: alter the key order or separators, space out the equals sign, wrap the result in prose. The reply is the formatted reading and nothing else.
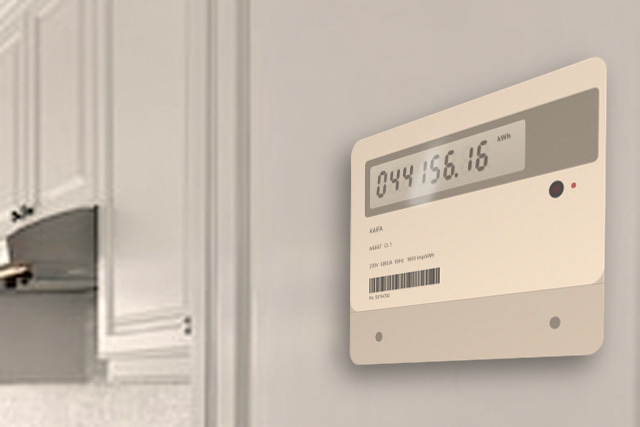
value=44156.16 unit=kWh
